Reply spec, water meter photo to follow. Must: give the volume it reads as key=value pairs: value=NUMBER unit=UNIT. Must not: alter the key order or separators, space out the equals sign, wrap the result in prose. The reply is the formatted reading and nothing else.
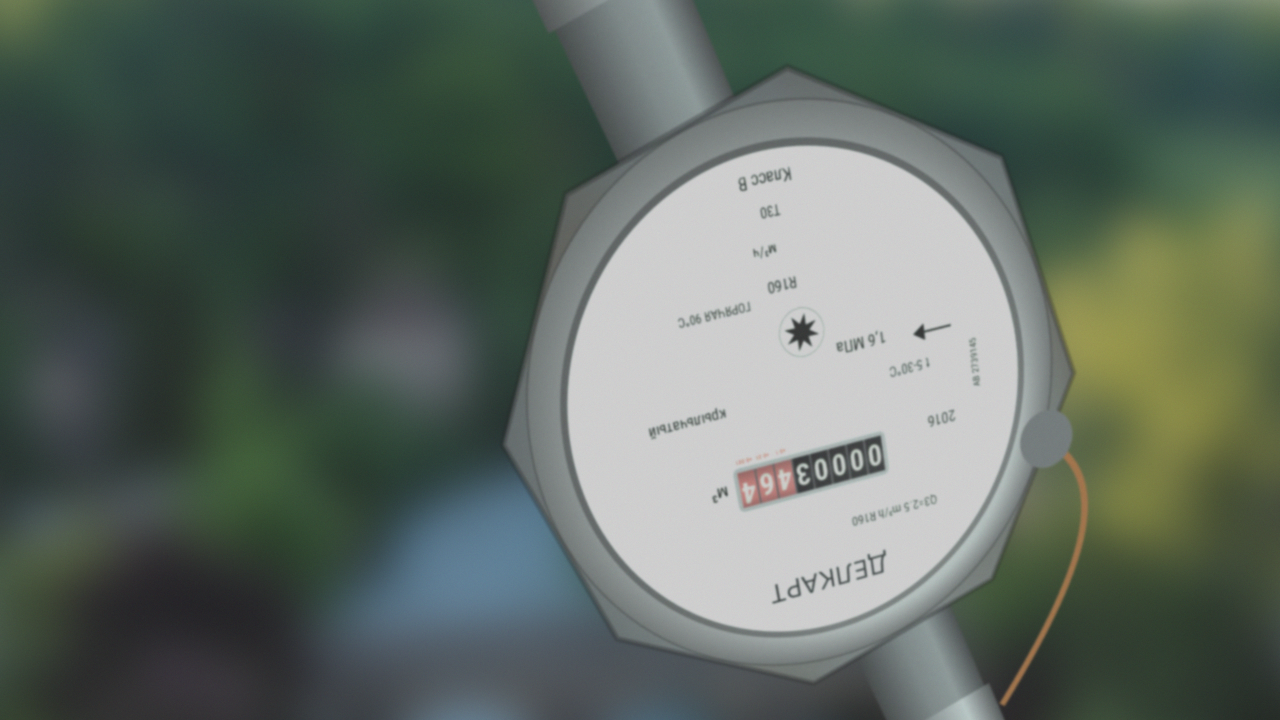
value=3.464 unit=m³
